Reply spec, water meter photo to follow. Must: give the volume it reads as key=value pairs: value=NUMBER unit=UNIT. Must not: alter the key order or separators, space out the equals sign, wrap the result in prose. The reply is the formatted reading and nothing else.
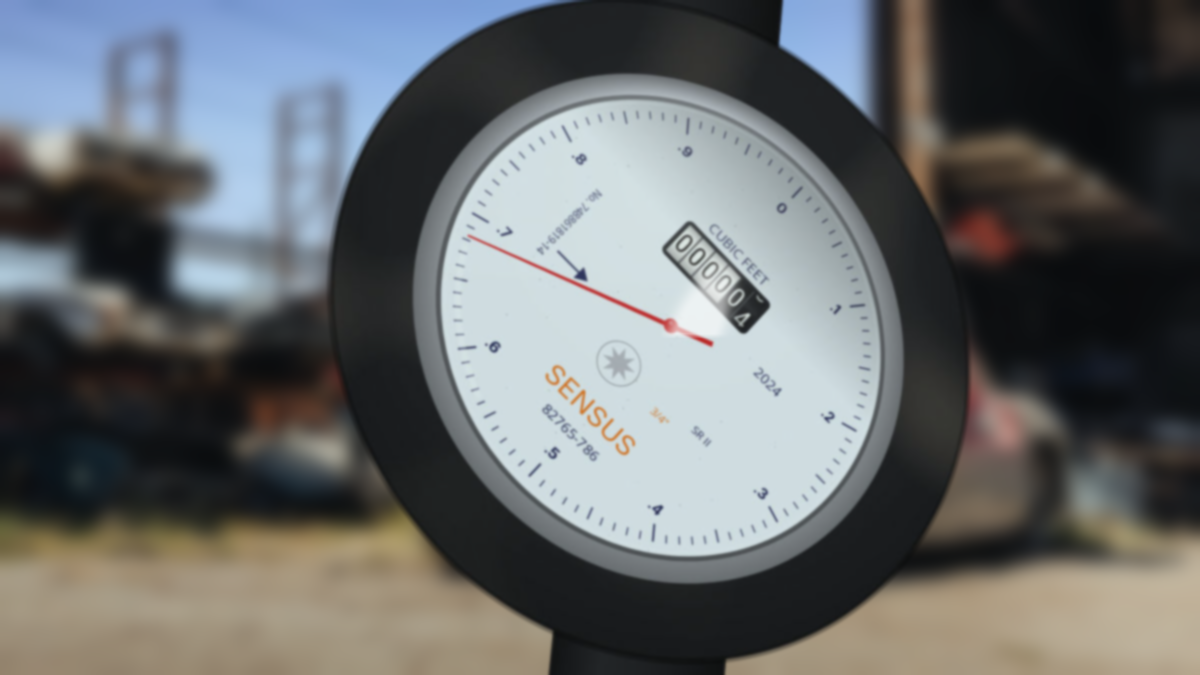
value=3.68 unit=ft³
